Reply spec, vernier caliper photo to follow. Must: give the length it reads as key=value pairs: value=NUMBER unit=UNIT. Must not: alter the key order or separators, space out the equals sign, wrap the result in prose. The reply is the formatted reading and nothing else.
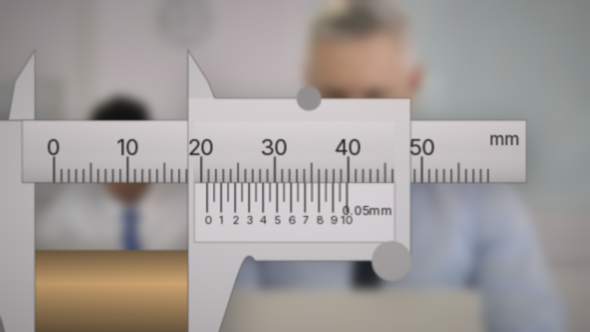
value=20.8 unit=mm
